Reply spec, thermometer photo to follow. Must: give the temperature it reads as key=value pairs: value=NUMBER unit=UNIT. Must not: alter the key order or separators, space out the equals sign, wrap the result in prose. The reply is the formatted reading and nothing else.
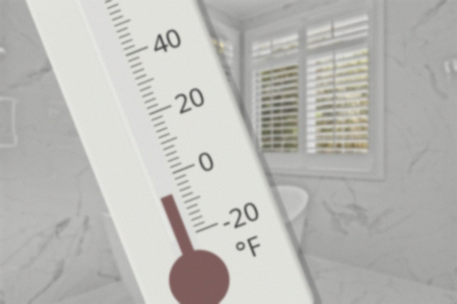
value=-6 unit=°F
